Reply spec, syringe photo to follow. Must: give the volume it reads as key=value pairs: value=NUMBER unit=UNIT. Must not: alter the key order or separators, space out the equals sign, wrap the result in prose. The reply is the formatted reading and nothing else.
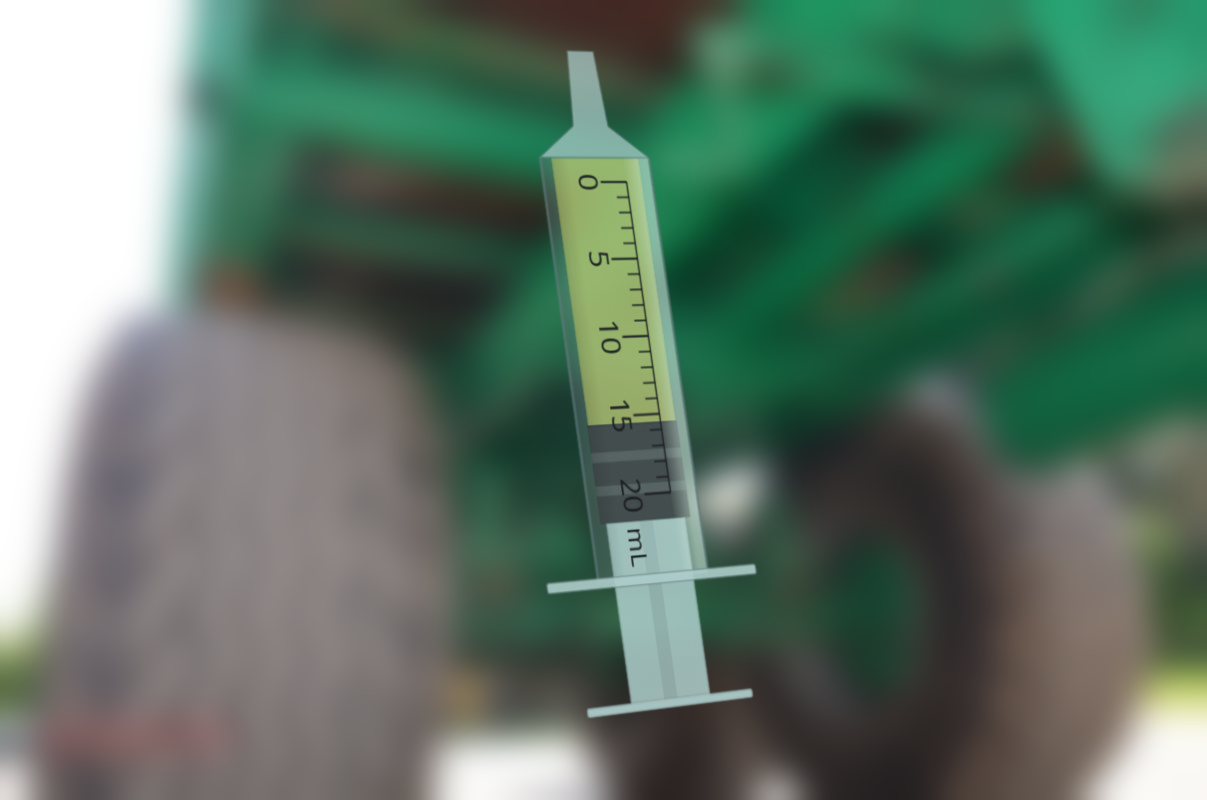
value=15.5 unit=mL
